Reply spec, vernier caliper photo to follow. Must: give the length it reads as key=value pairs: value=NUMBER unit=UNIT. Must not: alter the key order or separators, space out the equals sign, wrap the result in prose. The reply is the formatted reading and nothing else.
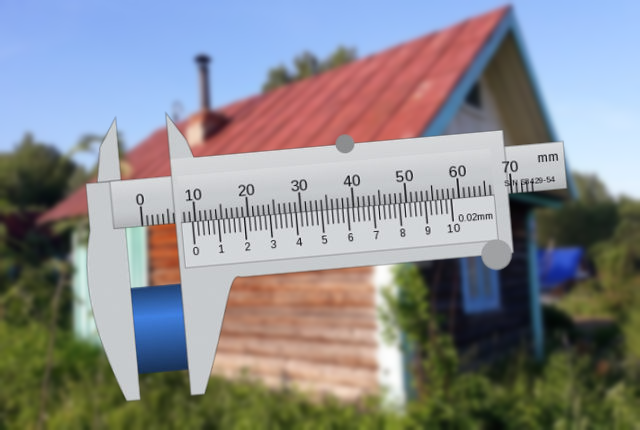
value=9.5 unit=mm
